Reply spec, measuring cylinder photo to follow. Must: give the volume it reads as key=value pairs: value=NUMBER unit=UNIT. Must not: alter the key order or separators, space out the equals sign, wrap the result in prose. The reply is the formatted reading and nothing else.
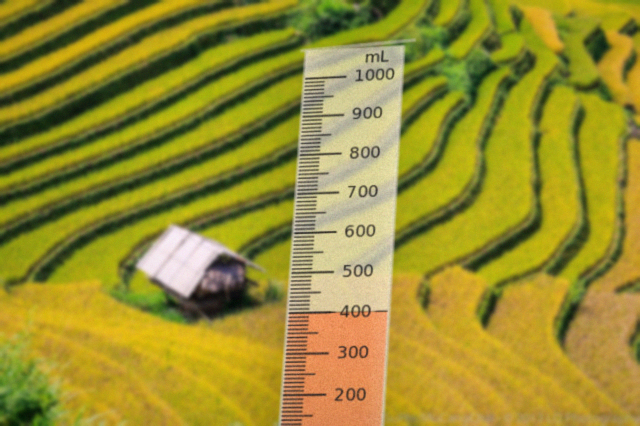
value=400 unit=mL
